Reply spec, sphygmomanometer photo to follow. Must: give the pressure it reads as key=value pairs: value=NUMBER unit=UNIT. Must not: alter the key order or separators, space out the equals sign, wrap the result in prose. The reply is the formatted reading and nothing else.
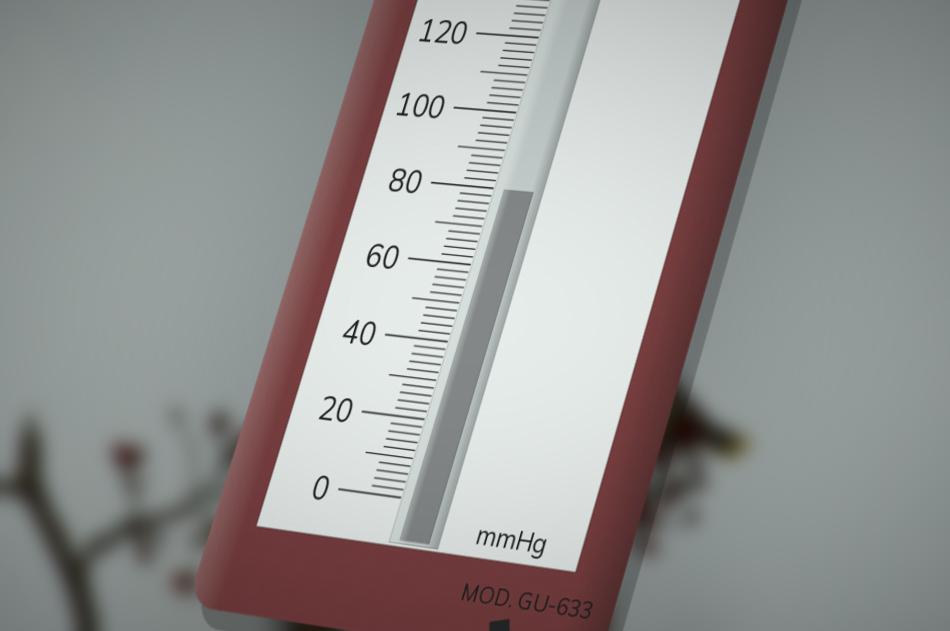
value=80 unit=mmHg
